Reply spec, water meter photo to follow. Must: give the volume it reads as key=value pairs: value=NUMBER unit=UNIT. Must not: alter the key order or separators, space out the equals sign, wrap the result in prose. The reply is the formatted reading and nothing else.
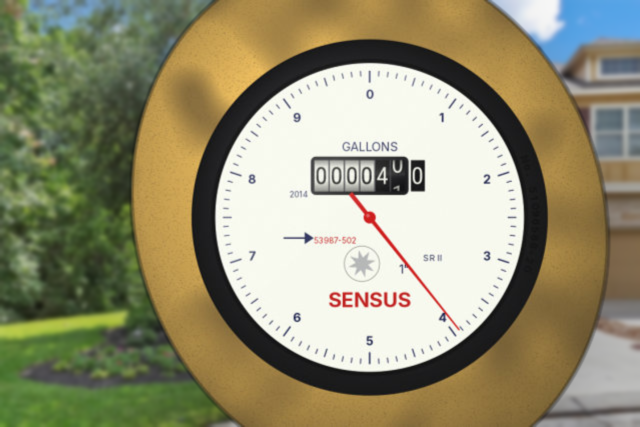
value=403.9 unit=gal
